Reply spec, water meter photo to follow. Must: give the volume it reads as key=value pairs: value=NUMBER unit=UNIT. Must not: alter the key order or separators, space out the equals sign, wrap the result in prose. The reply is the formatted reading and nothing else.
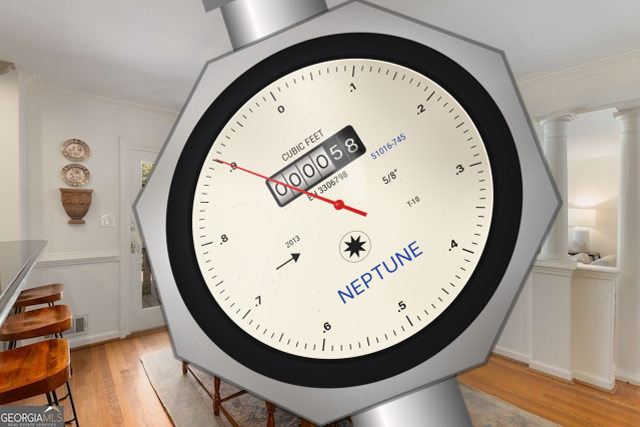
value=57.90 unit=ft³
